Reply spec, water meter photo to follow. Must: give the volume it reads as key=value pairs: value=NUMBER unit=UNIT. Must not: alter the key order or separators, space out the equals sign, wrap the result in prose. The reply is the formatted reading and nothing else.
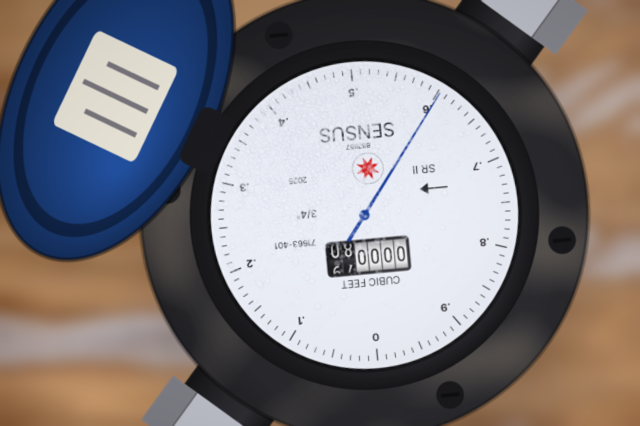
value=79.60 unit=ft³
